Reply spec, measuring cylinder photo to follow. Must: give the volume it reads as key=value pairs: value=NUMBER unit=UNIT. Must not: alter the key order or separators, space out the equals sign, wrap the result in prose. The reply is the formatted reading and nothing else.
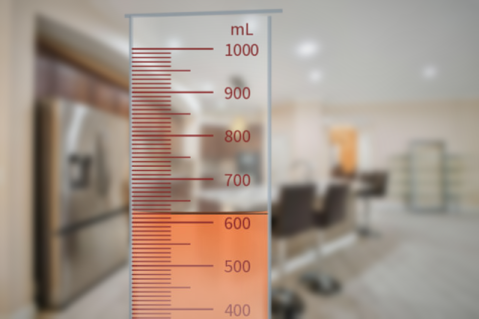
value=620 unit=mL
